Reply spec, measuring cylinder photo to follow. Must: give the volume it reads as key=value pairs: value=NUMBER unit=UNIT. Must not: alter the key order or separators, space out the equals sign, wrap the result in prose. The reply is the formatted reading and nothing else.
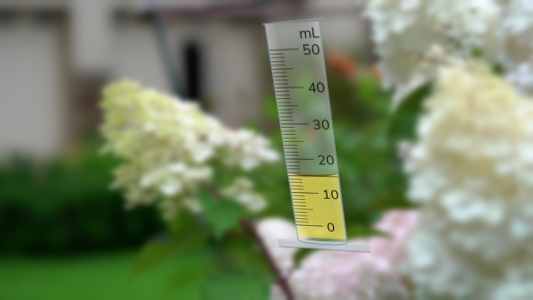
value=15 unit=mL
